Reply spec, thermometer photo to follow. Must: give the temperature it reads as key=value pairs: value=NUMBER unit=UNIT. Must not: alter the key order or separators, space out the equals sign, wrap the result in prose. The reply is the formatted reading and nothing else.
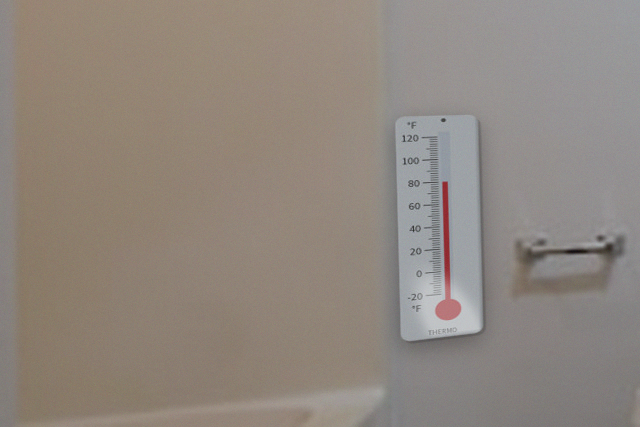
value=80 unit=°F
